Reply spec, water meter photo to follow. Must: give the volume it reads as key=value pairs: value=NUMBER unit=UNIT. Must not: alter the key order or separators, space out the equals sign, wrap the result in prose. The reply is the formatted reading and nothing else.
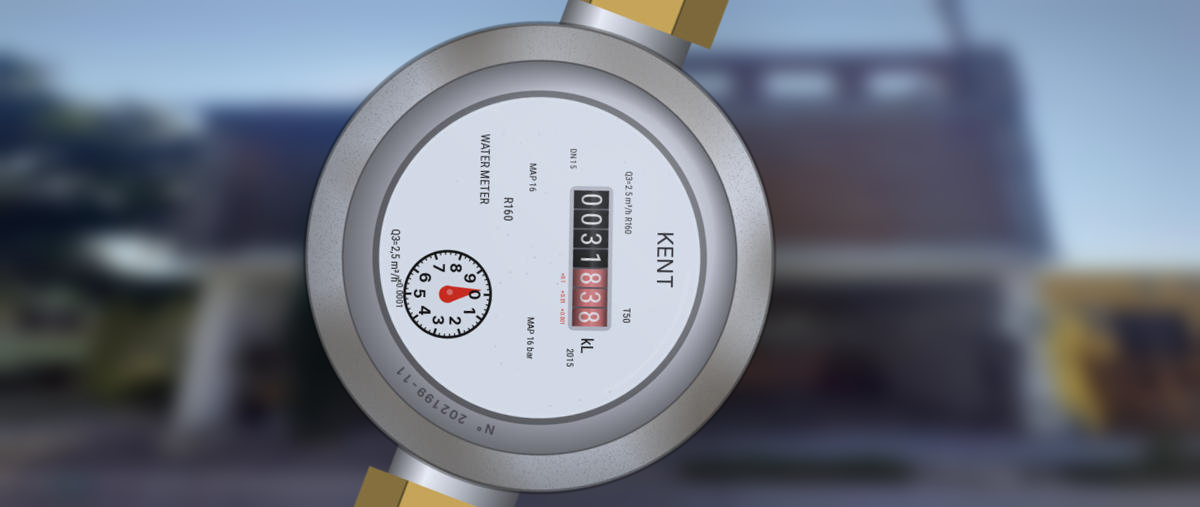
value=31.8379 unit=kL
